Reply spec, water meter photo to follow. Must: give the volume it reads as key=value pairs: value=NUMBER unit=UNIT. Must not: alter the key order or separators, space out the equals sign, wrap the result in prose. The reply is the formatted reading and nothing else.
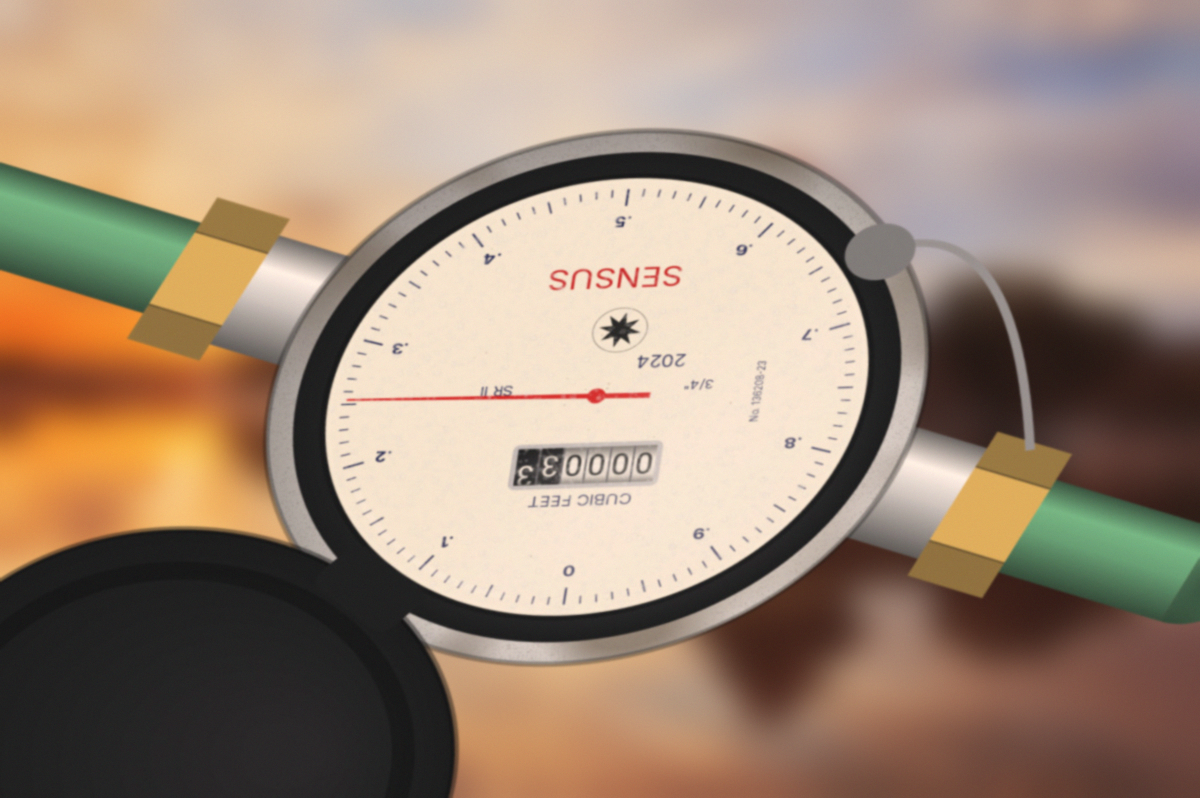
value=33.25 unit=ft³
